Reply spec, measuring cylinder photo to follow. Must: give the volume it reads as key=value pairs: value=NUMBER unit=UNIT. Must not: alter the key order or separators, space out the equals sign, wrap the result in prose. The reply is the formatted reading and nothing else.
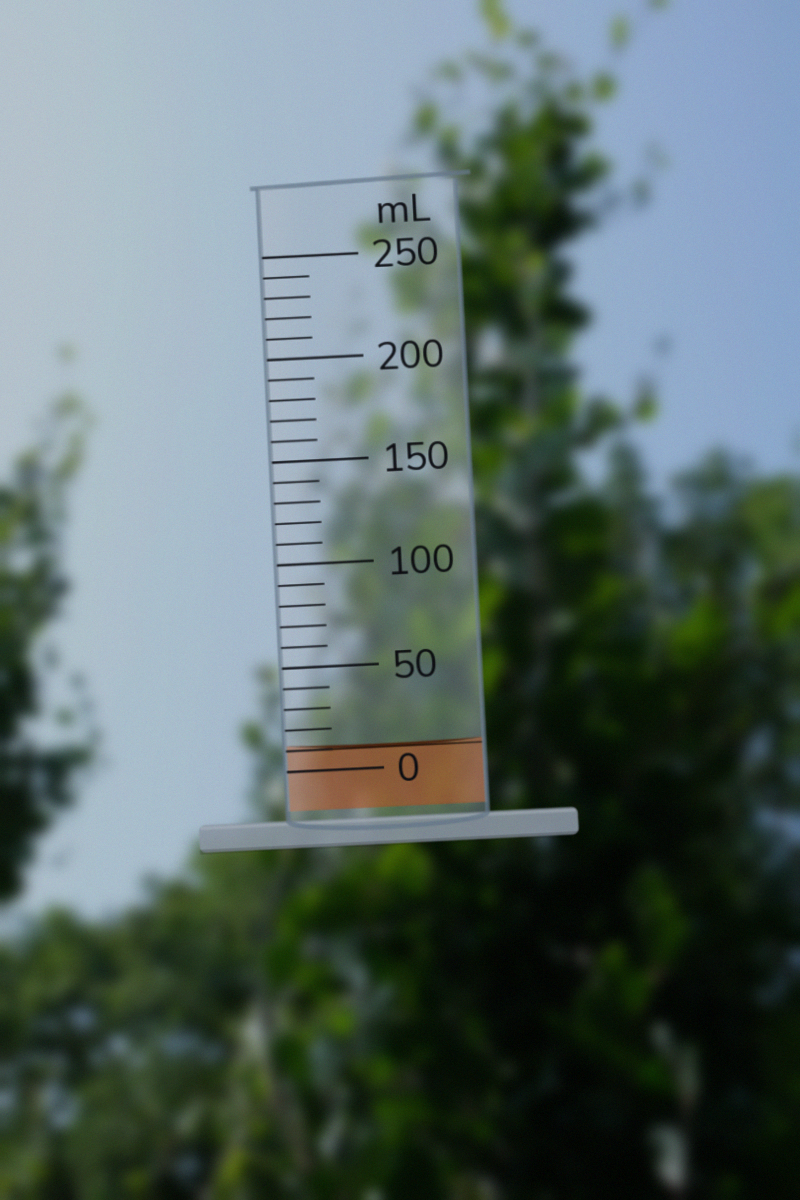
value=10 unit=mL
